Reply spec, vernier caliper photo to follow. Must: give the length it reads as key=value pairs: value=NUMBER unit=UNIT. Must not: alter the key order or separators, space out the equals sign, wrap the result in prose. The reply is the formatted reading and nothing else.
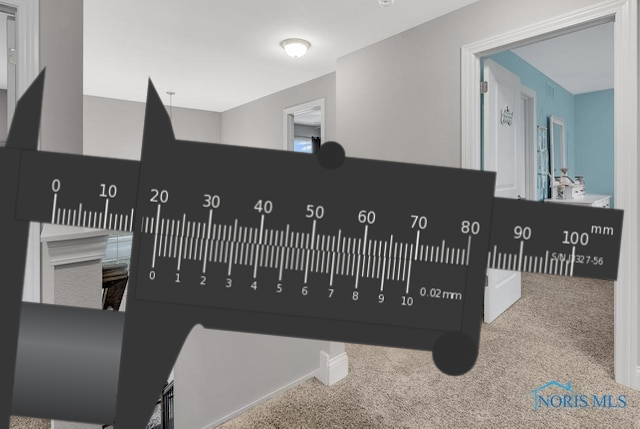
value=20.0 unit=mm
